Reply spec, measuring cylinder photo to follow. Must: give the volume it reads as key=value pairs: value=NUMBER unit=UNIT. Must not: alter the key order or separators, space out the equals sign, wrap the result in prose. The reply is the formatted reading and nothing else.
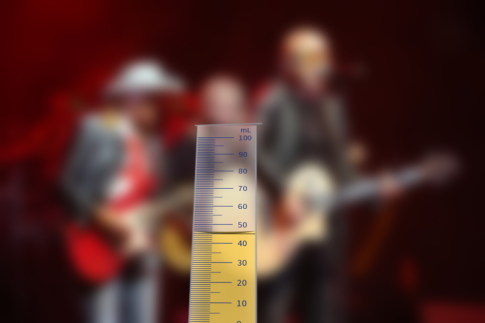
value=45 unit=mL
